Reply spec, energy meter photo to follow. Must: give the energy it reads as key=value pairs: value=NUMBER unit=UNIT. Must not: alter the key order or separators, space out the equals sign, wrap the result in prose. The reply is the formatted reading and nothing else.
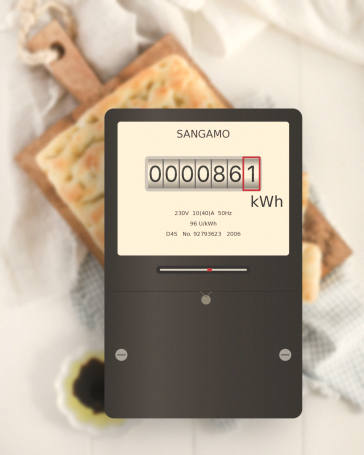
value=86.1 unit=kWh
